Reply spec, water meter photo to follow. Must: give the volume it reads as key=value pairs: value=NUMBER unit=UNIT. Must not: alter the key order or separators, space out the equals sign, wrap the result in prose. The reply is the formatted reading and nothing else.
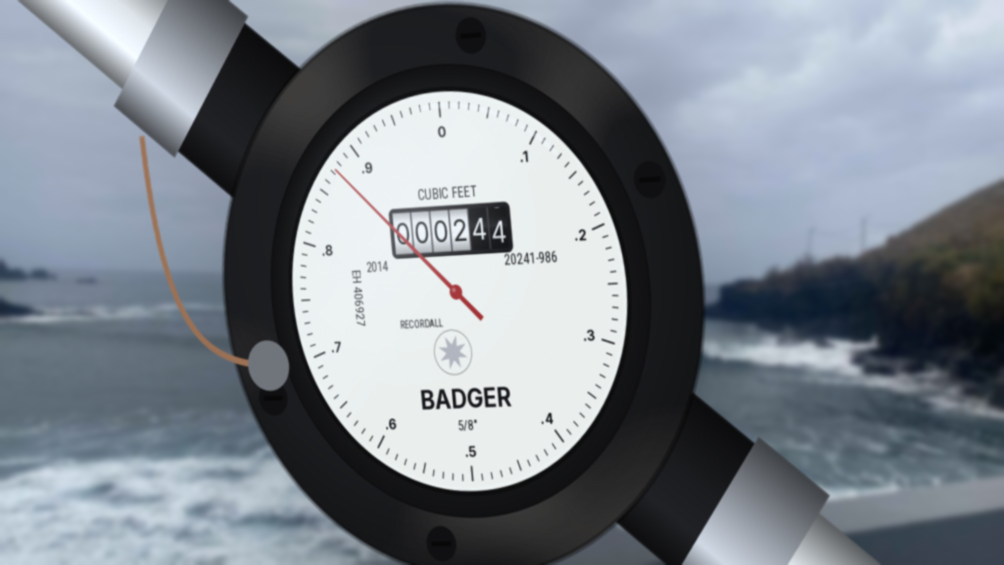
value=243.87 unit=ft³
